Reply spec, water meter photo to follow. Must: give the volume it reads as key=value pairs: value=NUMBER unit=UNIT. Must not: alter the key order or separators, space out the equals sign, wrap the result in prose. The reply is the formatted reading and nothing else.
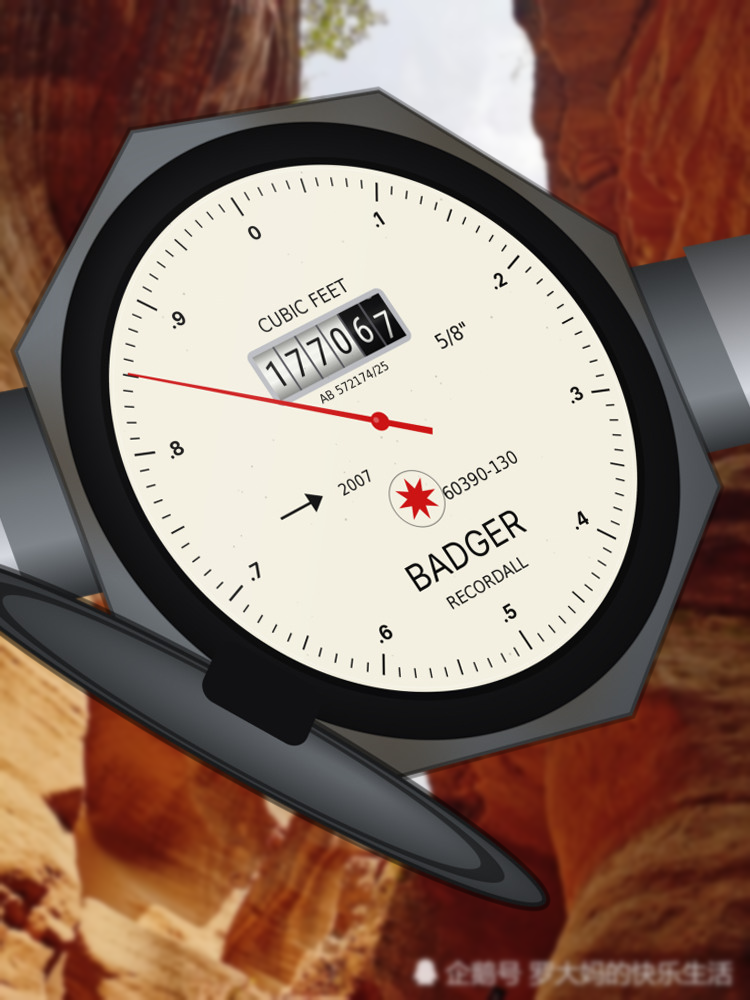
value=177066.85 unit=ft³
